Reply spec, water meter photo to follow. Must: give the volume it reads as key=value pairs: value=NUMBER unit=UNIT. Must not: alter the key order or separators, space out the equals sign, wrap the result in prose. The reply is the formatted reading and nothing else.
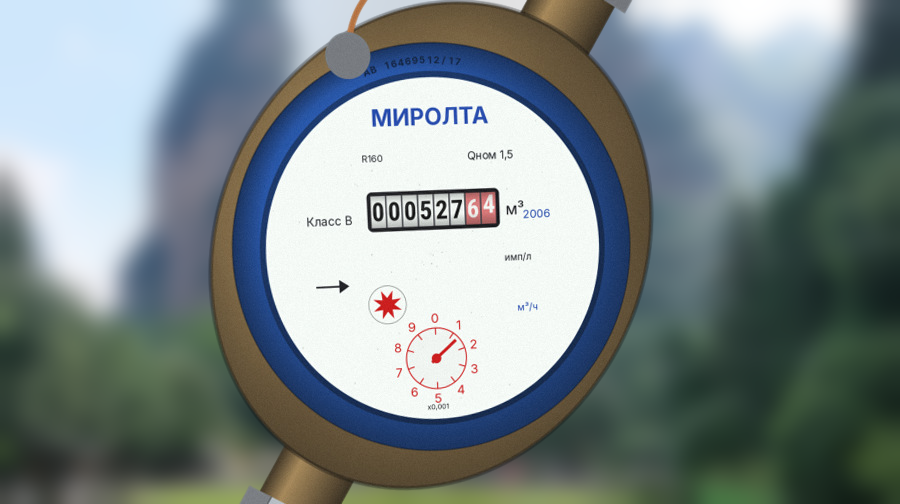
value=527.641 unit=m³
